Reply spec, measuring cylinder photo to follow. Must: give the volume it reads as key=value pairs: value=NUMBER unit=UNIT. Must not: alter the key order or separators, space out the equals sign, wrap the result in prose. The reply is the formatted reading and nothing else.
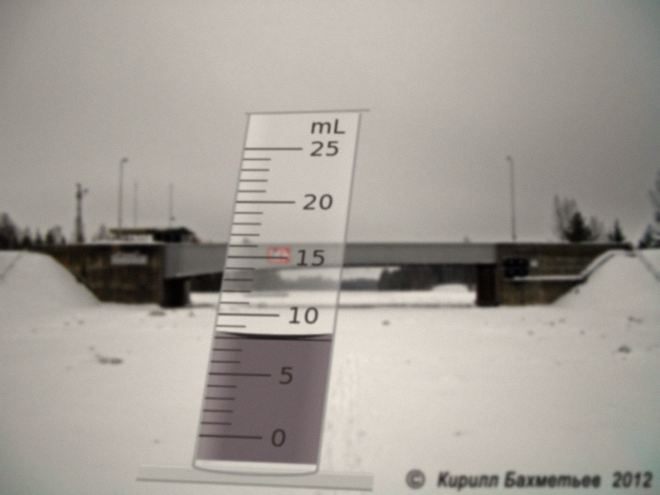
value=8 unit=mL
